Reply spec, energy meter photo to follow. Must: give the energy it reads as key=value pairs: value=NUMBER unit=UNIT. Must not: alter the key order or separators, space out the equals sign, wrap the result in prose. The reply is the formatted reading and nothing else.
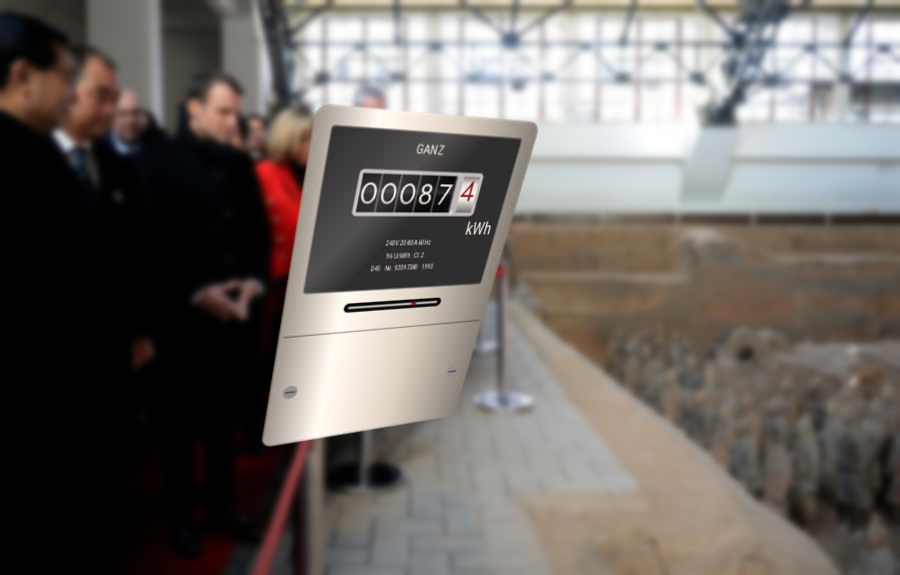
value=87.4 unit=kWh
